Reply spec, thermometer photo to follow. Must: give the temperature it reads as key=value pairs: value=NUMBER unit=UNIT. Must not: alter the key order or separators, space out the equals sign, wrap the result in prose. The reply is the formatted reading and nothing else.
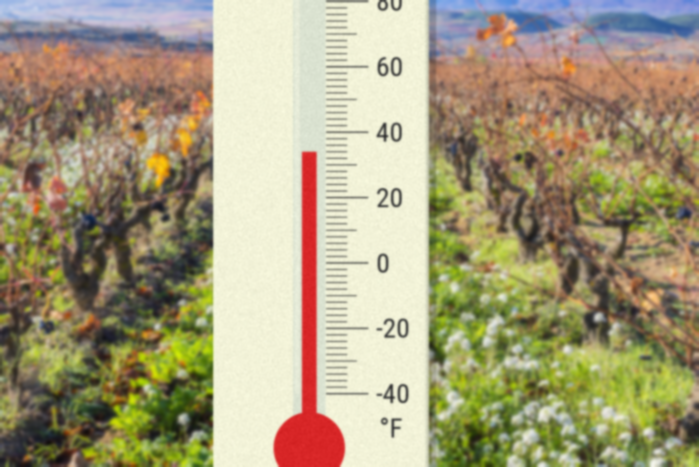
value=34 unit=°F
